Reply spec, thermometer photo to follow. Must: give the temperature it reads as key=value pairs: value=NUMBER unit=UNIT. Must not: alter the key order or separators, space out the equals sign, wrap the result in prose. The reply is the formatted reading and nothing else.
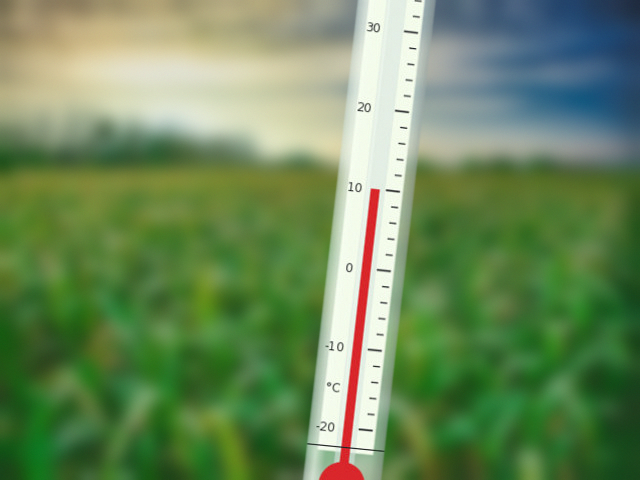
value=10 unit=°C
